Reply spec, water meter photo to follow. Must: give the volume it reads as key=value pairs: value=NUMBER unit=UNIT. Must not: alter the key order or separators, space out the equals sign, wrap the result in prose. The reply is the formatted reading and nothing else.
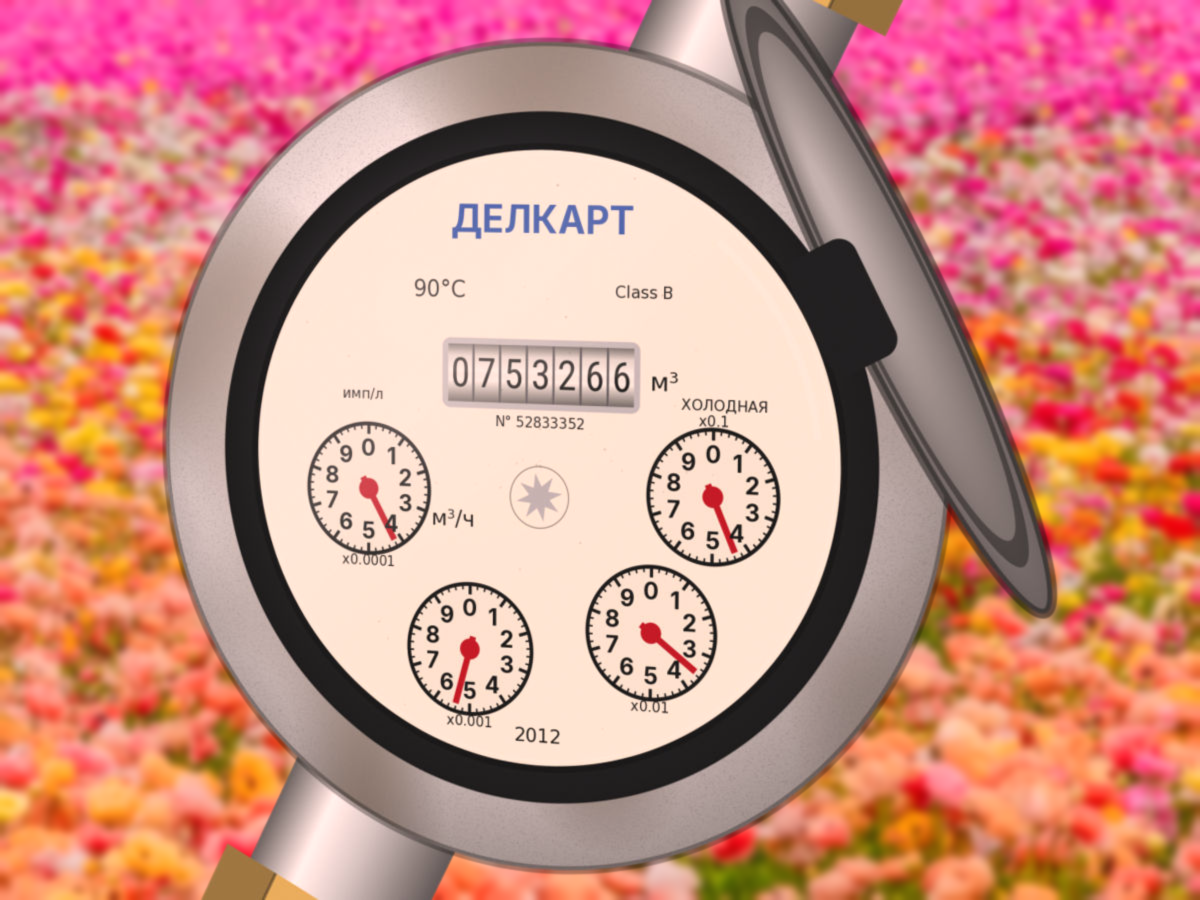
value=753266.4354 unit=m³
